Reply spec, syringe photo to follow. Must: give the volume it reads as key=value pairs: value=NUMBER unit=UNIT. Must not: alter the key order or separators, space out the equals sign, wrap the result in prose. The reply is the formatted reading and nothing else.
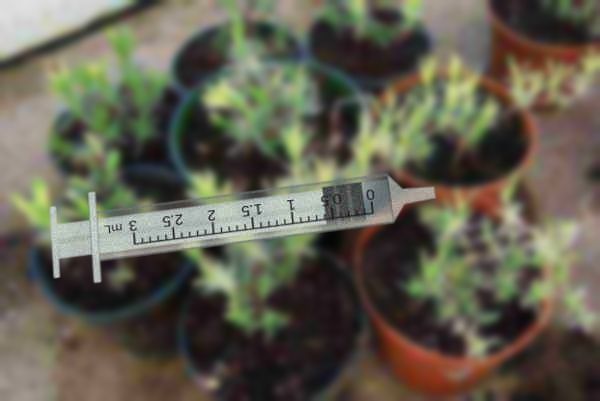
value=0.1 unit=mL
